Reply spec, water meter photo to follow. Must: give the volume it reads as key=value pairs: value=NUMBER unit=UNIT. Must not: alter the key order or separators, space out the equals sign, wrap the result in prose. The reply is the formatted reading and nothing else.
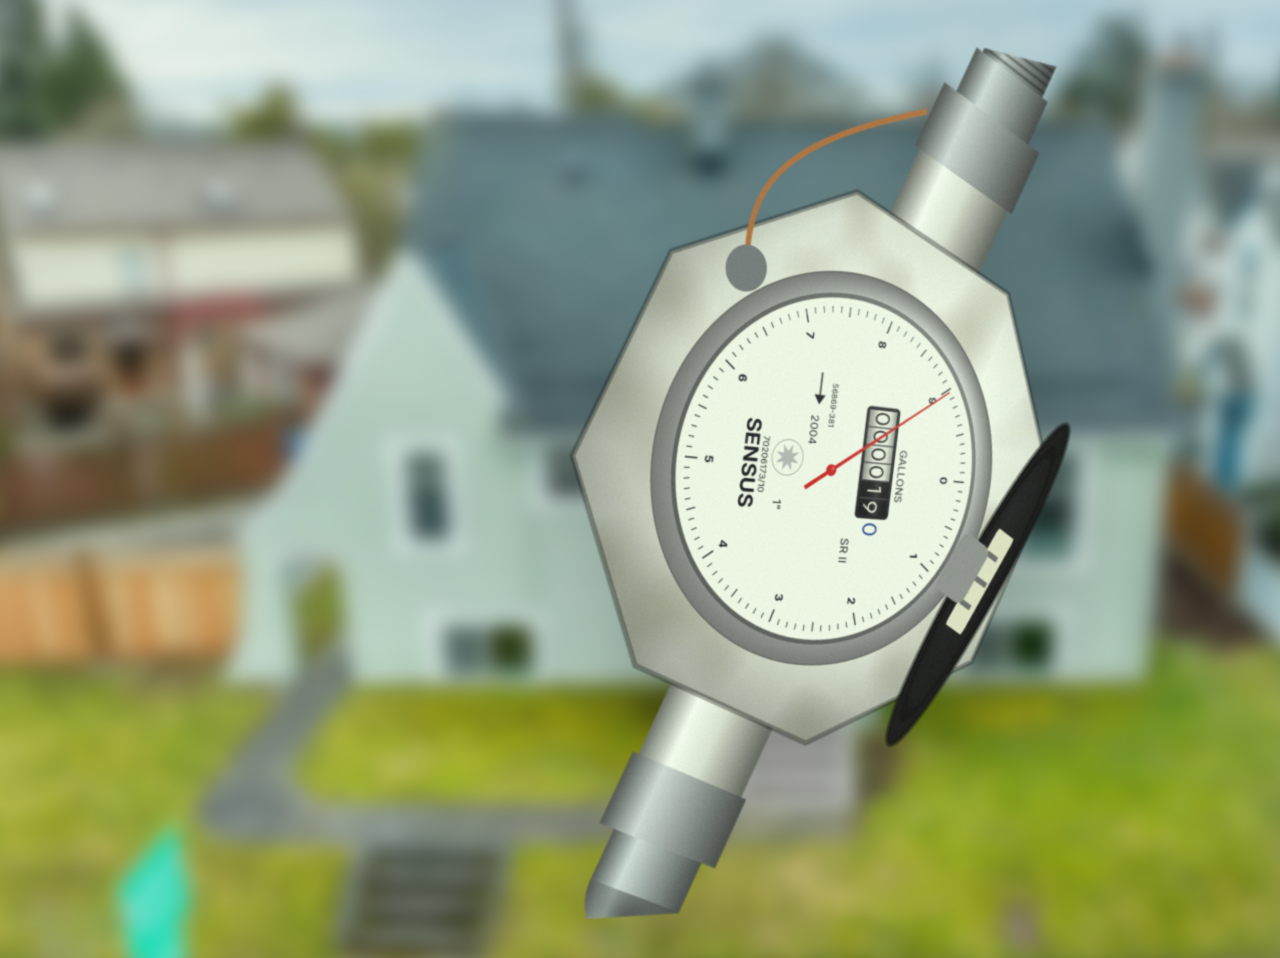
value=189.0 unit=gal
